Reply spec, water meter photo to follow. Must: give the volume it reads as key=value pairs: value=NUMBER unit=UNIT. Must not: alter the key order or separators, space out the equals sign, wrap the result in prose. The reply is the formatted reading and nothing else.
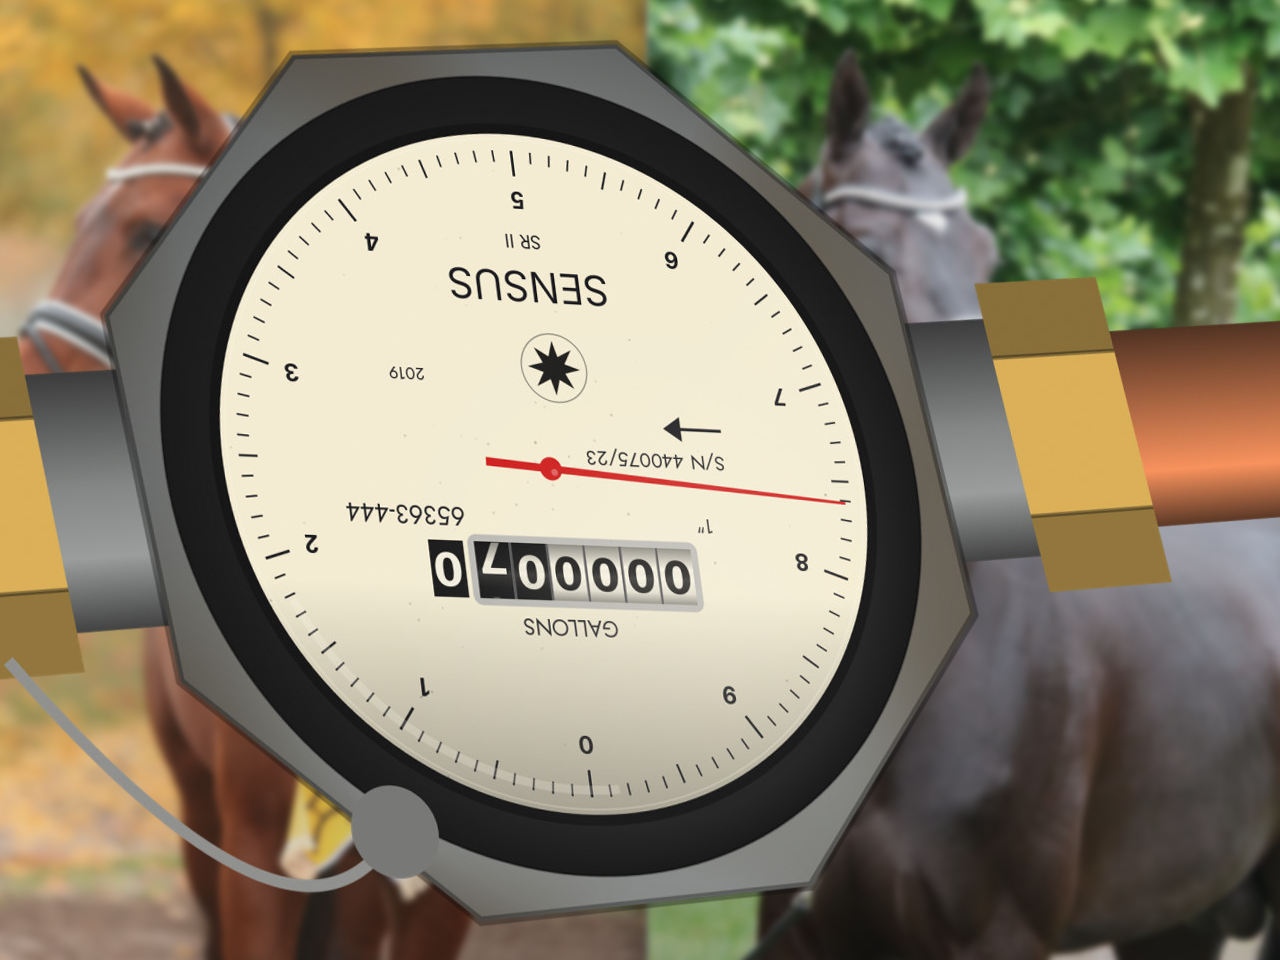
value=67.6 unit=gal
